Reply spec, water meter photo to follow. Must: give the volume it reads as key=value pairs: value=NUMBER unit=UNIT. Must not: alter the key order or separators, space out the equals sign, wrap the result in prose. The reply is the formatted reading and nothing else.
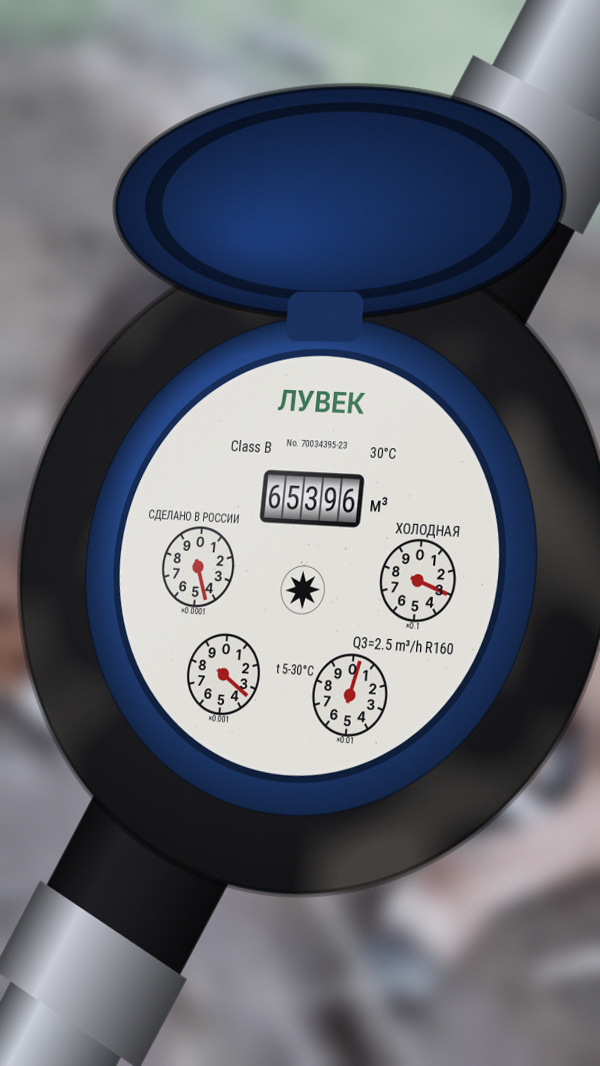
value=65396.3034 unit=m³
